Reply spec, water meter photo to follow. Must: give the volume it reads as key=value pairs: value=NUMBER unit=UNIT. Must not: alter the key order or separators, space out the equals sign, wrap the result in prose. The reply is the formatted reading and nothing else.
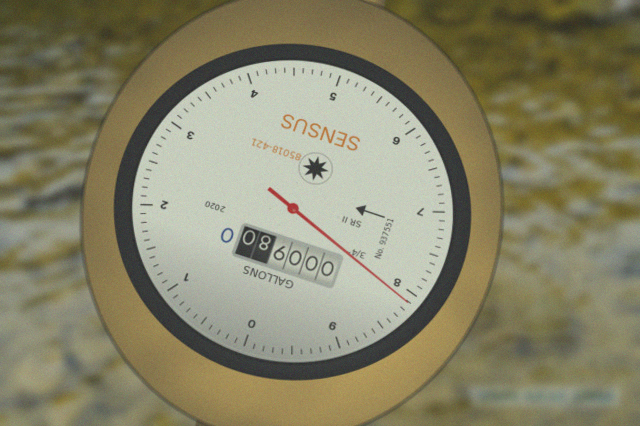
value=9798.1 unit=gal
